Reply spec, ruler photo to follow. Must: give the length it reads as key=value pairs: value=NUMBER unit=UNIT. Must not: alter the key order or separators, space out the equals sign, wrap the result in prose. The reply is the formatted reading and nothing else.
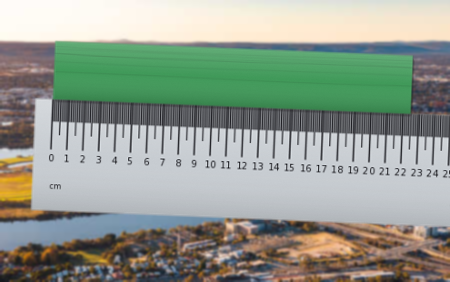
value=22.5 unit=cm
